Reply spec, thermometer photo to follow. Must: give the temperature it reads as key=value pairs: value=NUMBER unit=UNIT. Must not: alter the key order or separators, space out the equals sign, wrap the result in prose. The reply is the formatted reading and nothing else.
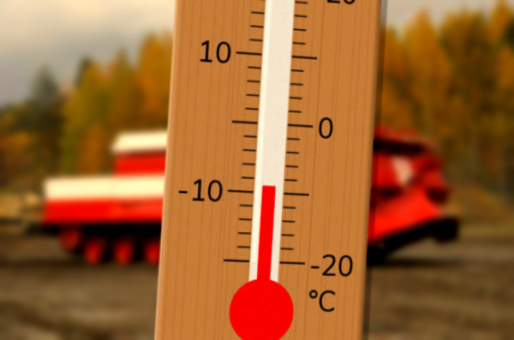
value=-9 unit=°C
